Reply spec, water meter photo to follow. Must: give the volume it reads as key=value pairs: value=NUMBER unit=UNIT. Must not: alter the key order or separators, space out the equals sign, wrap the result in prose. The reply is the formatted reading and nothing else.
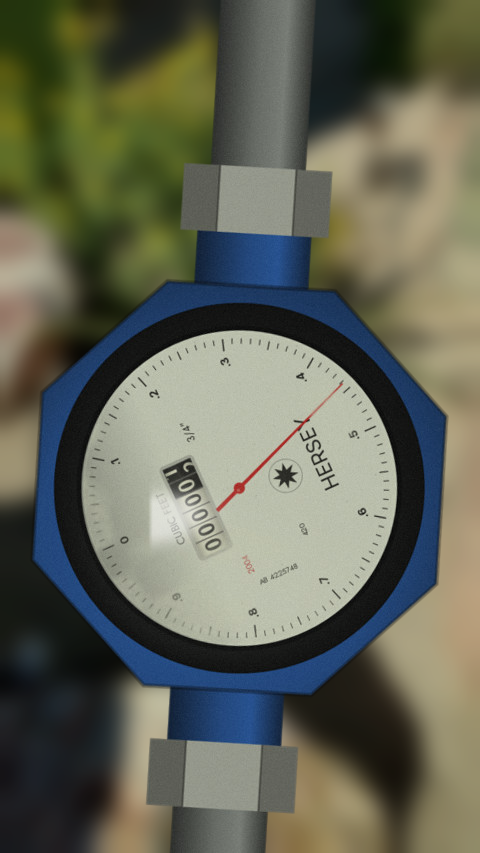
value=1.44 unit=ft³
